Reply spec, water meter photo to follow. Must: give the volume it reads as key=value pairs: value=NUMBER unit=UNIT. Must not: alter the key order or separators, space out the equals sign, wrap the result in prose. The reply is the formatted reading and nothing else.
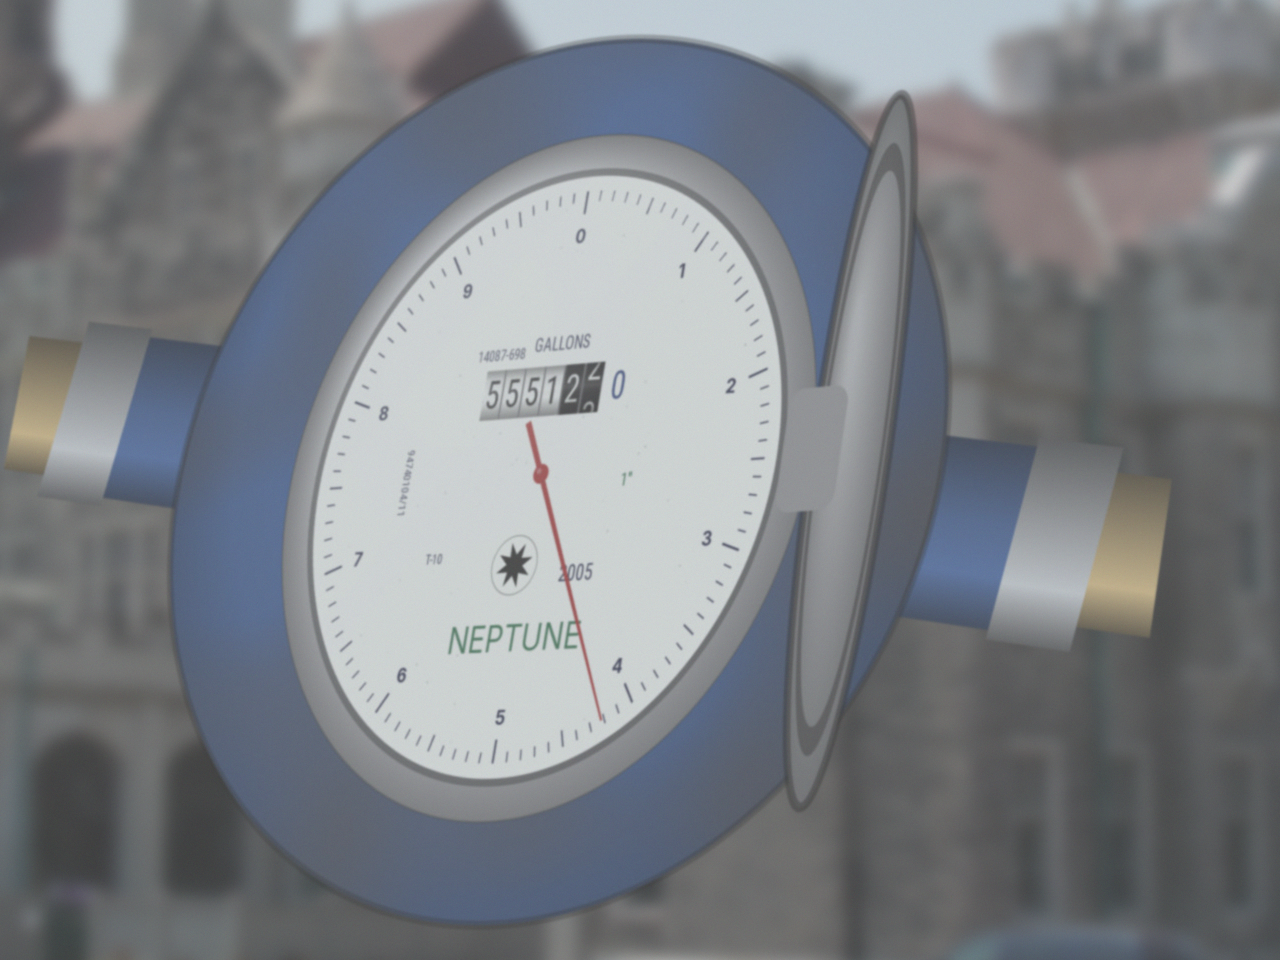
value=5551224.2 unit=gal
